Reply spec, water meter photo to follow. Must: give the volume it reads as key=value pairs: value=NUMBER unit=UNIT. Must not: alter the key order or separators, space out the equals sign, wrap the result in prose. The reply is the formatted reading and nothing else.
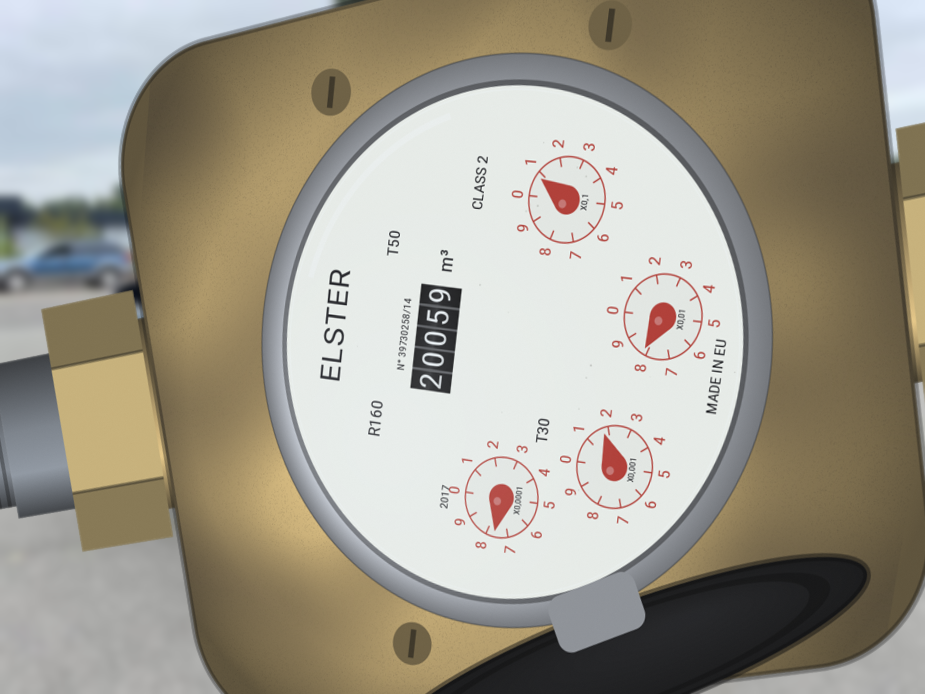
value=20059.0817 unit=m³
